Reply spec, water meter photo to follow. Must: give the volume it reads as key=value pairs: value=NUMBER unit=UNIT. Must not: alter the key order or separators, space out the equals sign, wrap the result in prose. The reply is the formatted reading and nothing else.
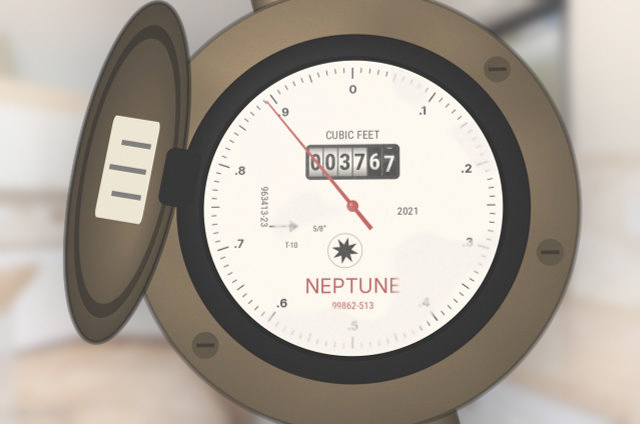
value=3766.89 unit=ft³
